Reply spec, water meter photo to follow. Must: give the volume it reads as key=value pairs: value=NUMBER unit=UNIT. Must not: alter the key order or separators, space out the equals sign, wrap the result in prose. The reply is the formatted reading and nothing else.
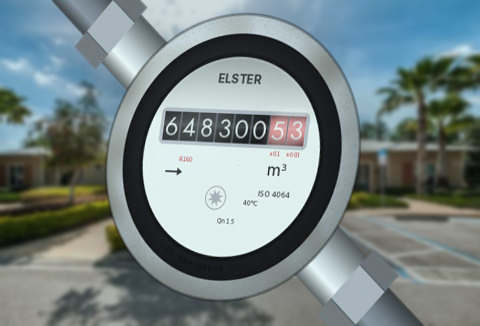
value=648300.53 unit=m³
